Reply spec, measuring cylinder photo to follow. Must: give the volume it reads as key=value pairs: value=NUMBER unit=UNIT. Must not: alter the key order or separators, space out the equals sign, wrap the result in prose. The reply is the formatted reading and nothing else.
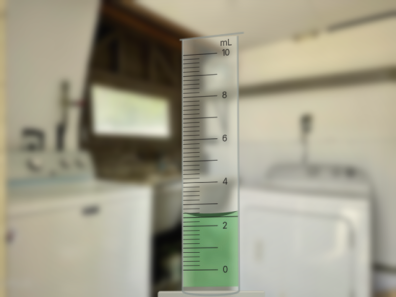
value=2.4 unit=mL
